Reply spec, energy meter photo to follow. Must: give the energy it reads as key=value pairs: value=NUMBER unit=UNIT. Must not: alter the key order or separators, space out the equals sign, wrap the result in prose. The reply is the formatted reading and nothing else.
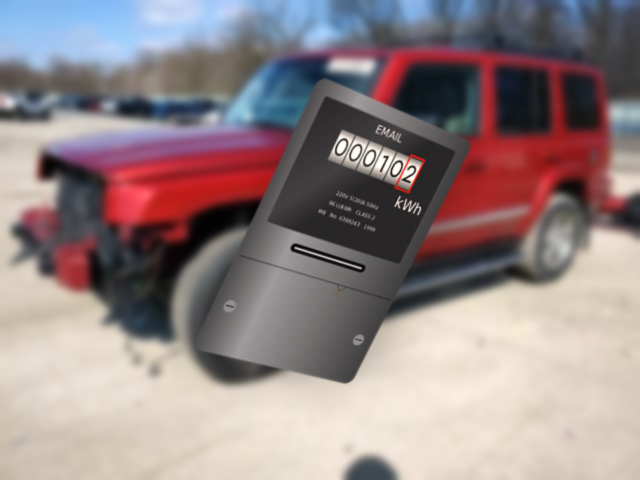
value=10.2 unit=kWh
